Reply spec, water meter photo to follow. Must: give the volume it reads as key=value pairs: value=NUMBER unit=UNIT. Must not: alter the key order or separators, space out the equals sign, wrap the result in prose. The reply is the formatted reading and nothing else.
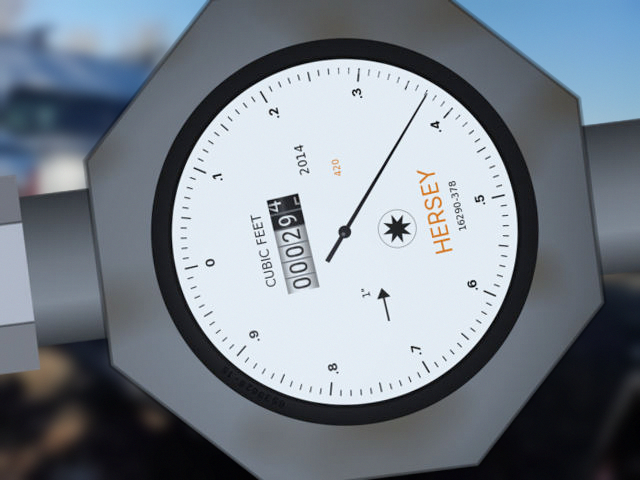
value=294.37 unit=ft³
